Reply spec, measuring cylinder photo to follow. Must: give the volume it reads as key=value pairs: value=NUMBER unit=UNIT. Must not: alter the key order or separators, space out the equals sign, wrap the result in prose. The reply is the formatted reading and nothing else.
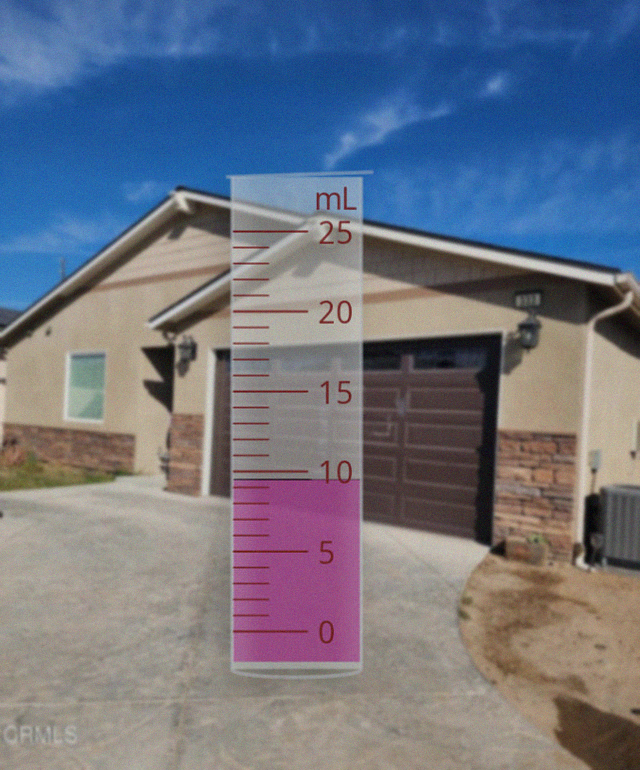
value=9.5 unit=mL
